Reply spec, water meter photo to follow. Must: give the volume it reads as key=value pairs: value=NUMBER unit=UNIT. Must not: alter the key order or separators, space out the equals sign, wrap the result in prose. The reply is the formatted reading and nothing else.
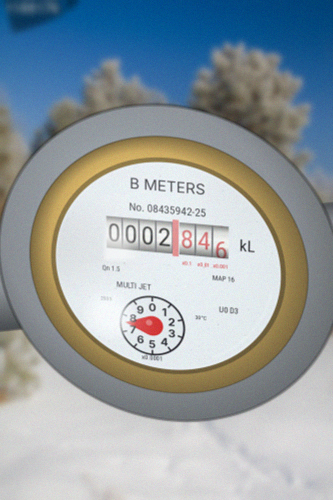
value=2.8457 unit=kL
